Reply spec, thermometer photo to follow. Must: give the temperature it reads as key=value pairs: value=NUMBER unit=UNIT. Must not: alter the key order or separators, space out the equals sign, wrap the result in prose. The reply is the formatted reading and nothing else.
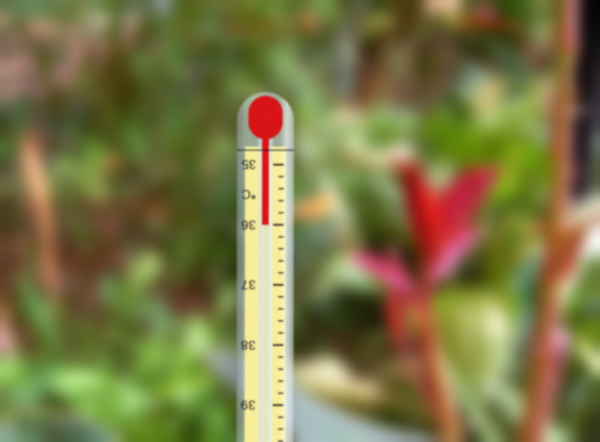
value=36 unit=°C
